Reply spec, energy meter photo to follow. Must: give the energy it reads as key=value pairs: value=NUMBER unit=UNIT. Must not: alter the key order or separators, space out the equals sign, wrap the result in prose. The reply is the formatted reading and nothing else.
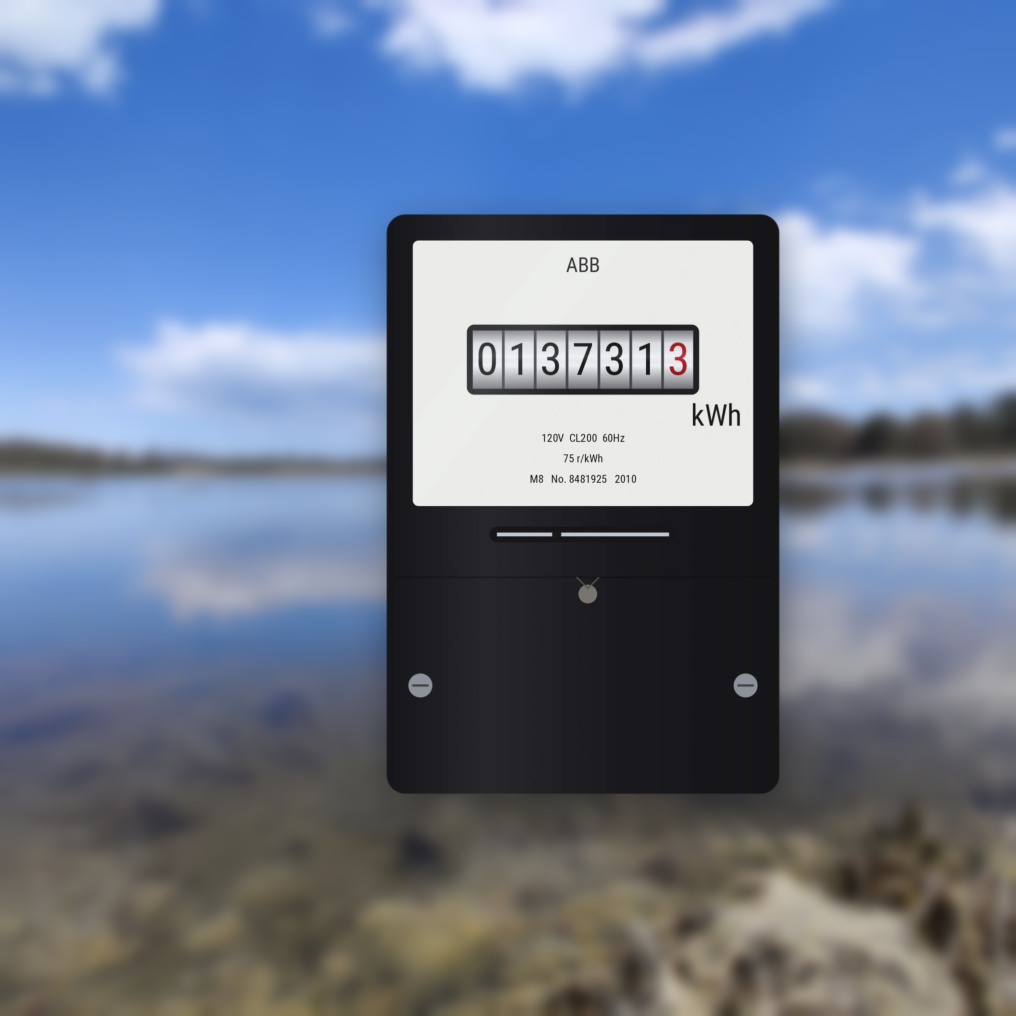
value=13731.3 unit=kWh
